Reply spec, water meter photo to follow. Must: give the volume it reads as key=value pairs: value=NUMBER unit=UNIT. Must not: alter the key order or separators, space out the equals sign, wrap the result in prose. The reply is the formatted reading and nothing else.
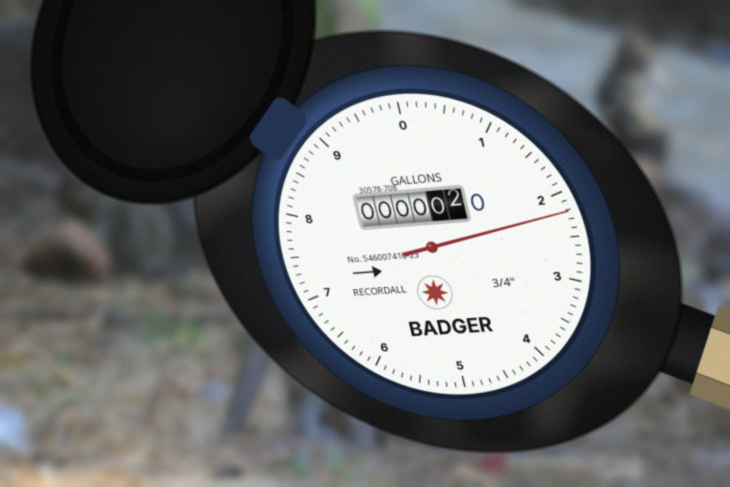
value=22.2 unit=gal
